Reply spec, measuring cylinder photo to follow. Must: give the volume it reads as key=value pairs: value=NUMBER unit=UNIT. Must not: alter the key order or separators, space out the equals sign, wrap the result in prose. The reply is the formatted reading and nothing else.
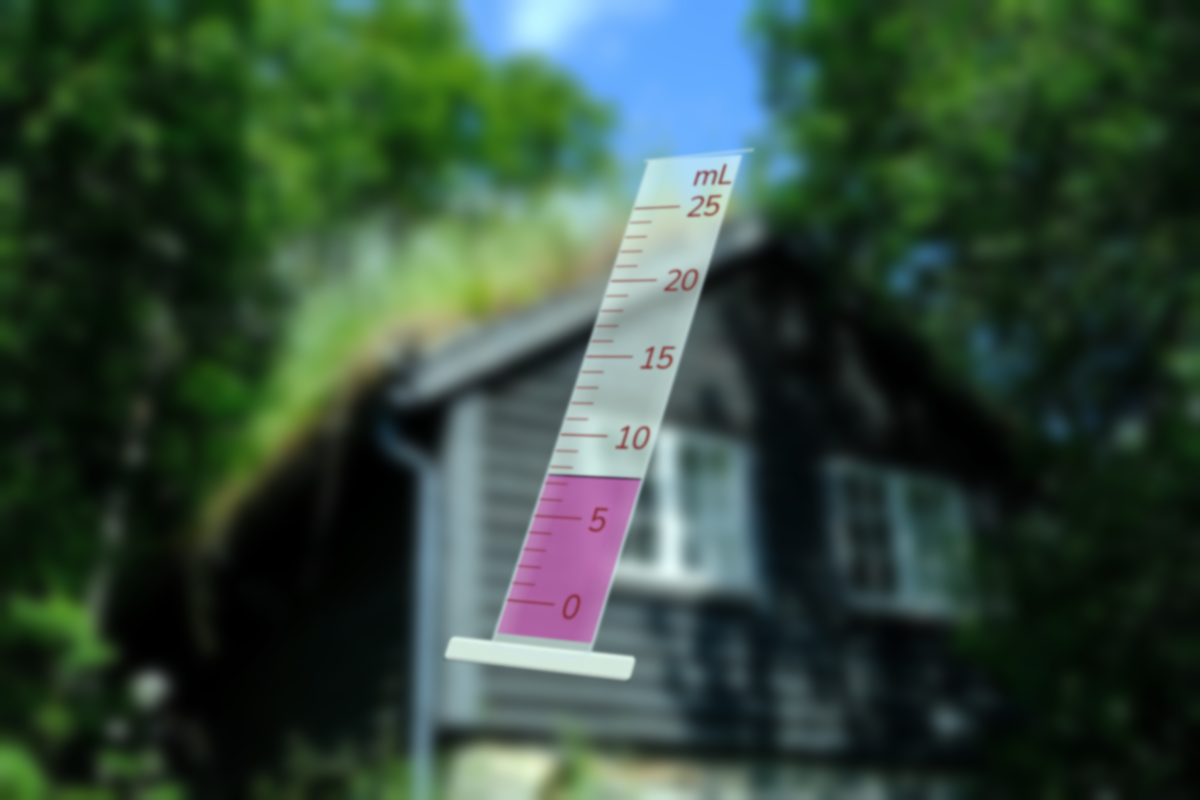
value=7.5 unit=mL
